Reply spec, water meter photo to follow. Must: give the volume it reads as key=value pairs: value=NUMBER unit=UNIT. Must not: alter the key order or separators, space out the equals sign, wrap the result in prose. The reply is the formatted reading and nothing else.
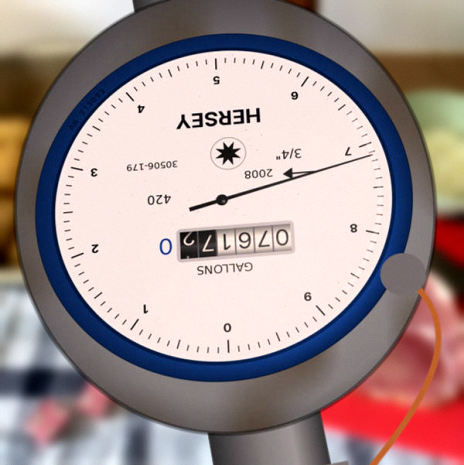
value=761717.1 unit=gal
